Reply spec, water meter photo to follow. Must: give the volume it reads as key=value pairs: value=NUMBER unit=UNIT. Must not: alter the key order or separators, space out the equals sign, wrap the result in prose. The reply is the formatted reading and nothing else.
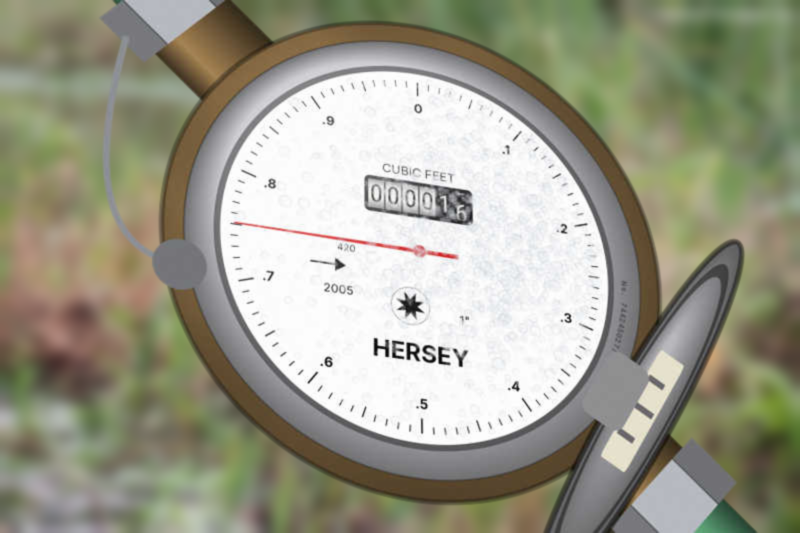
value=15.75 unit=ft³
